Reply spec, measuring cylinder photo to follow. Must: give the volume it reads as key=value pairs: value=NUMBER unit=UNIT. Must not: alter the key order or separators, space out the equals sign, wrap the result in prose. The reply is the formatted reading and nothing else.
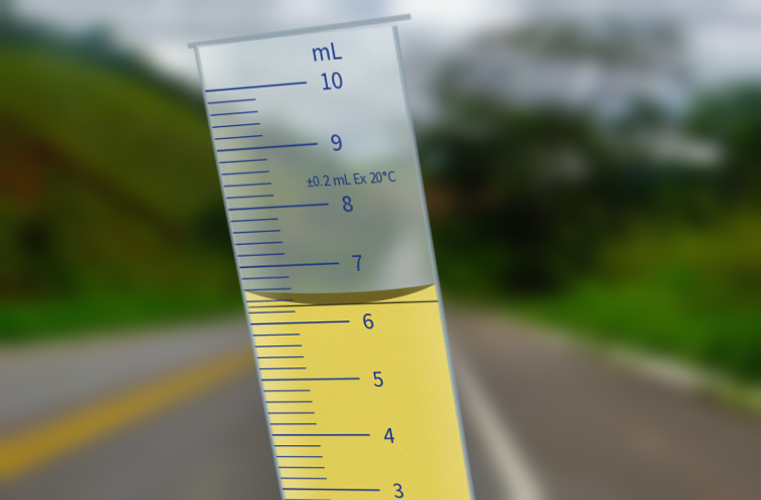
value=6.3 unit=mL
